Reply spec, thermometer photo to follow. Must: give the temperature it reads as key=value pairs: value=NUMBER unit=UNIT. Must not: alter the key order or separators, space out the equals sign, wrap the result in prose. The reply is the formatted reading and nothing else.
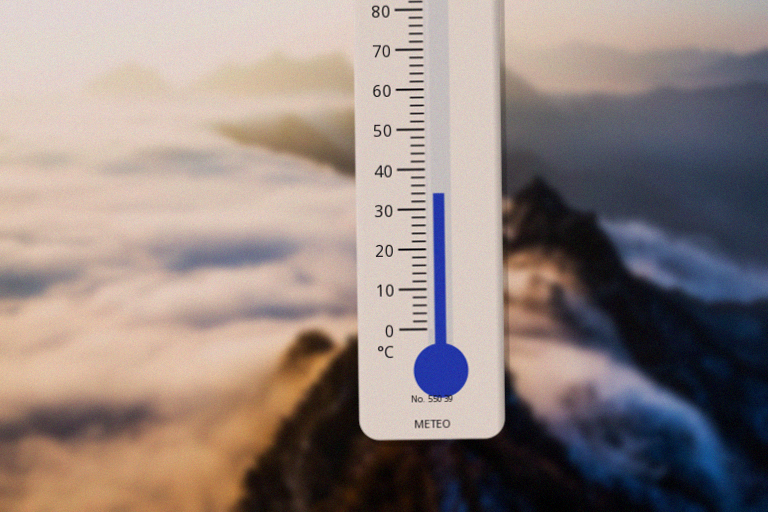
value=34 unit=°C
